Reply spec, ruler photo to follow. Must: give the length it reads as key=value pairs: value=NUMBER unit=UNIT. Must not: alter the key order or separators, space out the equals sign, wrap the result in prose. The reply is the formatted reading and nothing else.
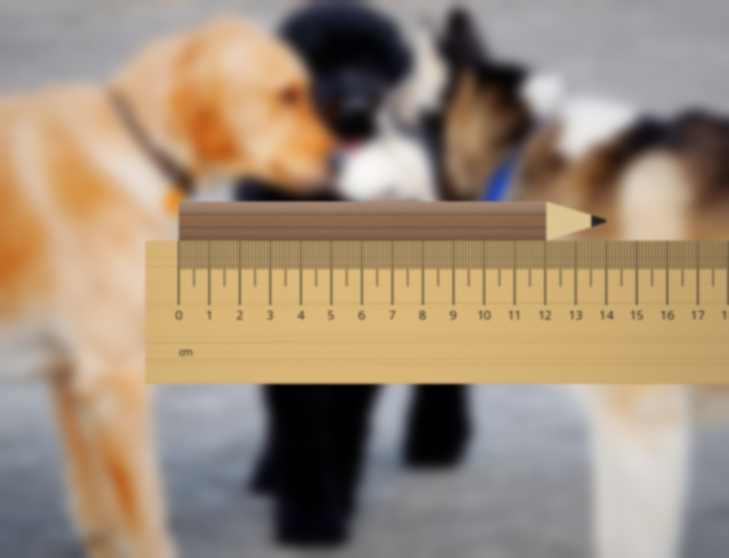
value=14 unit=cm
